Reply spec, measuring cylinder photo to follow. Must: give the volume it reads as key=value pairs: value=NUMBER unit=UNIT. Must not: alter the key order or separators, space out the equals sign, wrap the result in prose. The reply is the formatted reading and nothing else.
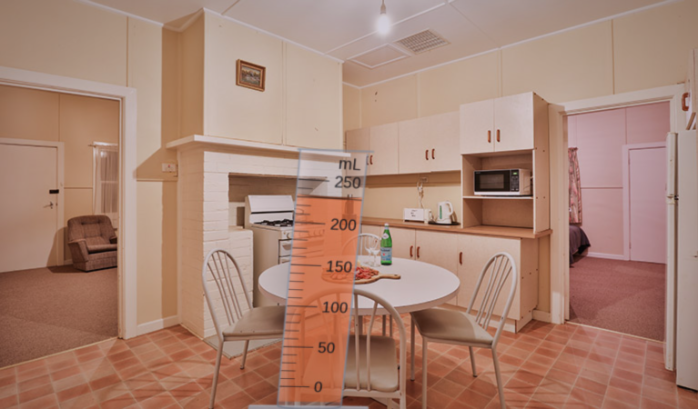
value=230 unit=mL
